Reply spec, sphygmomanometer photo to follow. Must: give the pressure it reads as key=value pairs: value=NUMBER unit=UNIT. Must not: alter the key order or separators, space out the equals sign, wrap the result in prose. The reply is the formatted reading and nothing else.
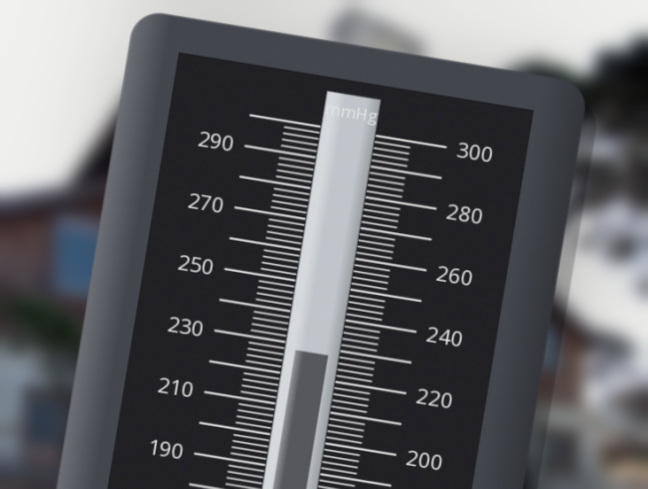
value=228 unit=mmHg
